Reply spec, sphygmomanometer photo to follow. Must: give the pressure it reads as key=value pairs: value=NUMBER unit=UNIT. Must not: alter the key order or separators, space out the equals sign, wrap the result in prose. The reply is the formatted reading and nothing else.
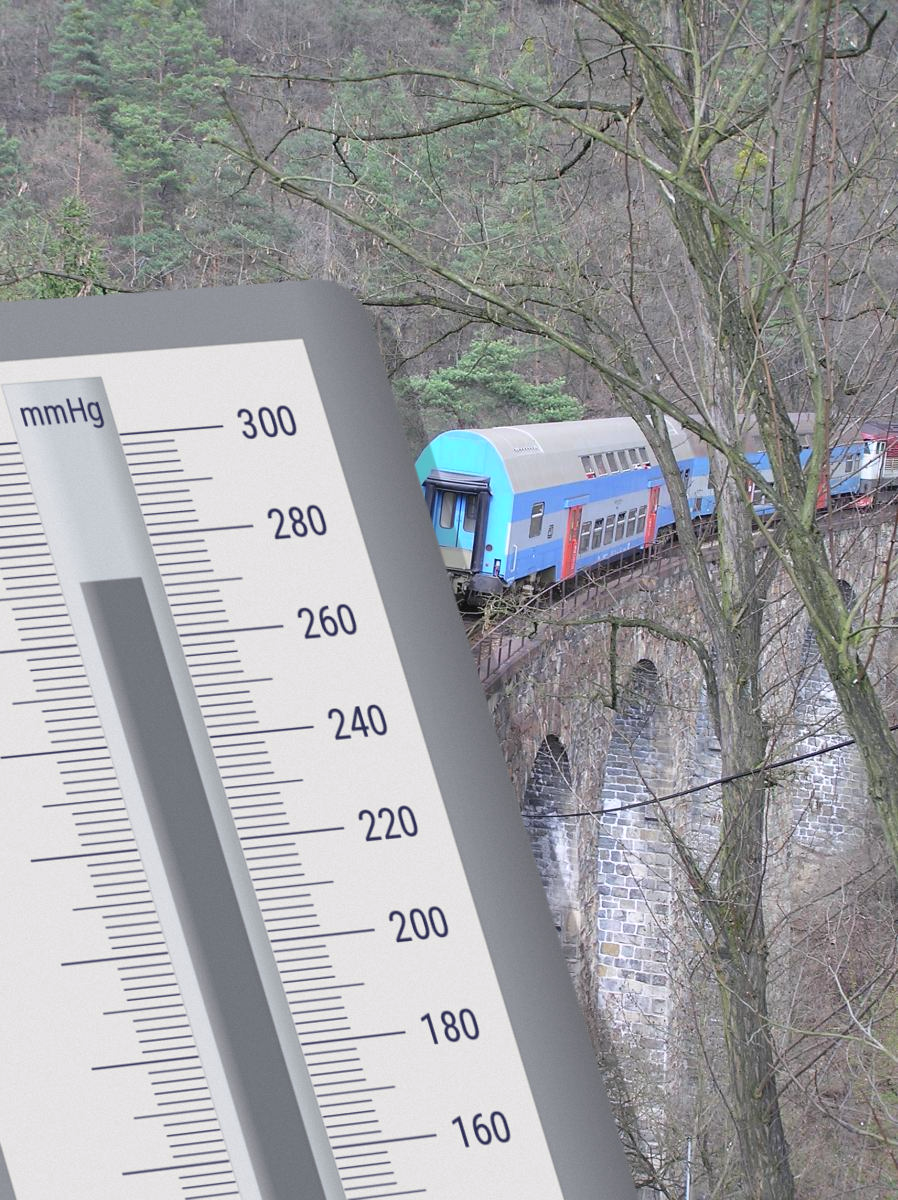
value=272 unit=mmHg
